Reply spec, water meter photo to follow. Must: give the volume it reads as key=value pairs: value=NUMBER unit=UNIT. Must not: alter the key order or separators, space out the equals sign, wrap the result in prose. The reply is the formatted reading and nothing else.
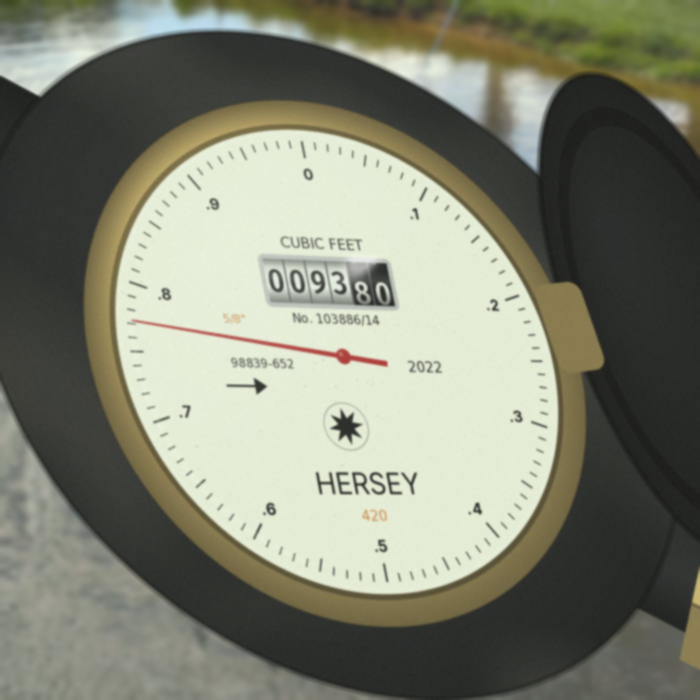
value=9379.77 unit=ft³
